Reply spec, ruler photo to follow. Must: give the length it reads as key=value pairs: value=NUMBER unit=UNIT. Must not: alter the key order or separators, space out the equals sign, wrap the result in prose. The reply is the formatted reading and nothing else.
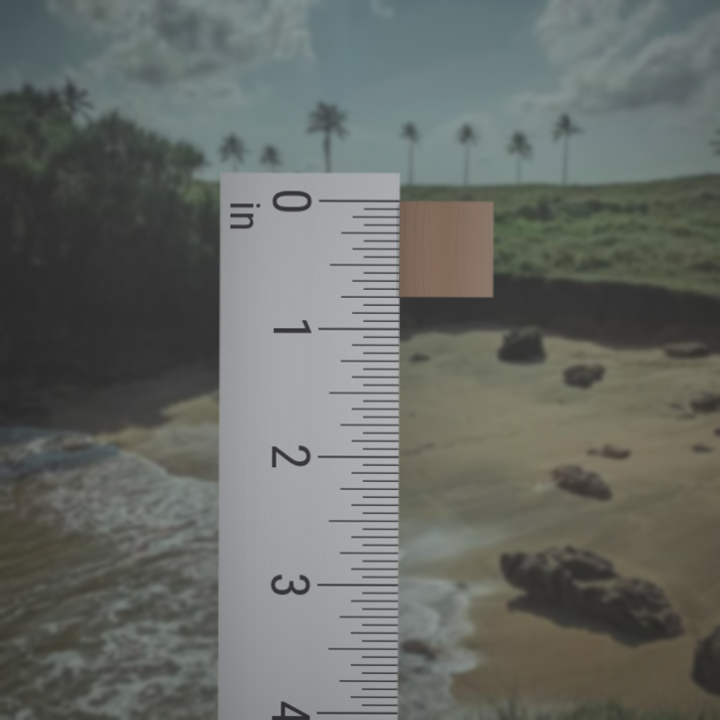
value=0.75 unit=in
